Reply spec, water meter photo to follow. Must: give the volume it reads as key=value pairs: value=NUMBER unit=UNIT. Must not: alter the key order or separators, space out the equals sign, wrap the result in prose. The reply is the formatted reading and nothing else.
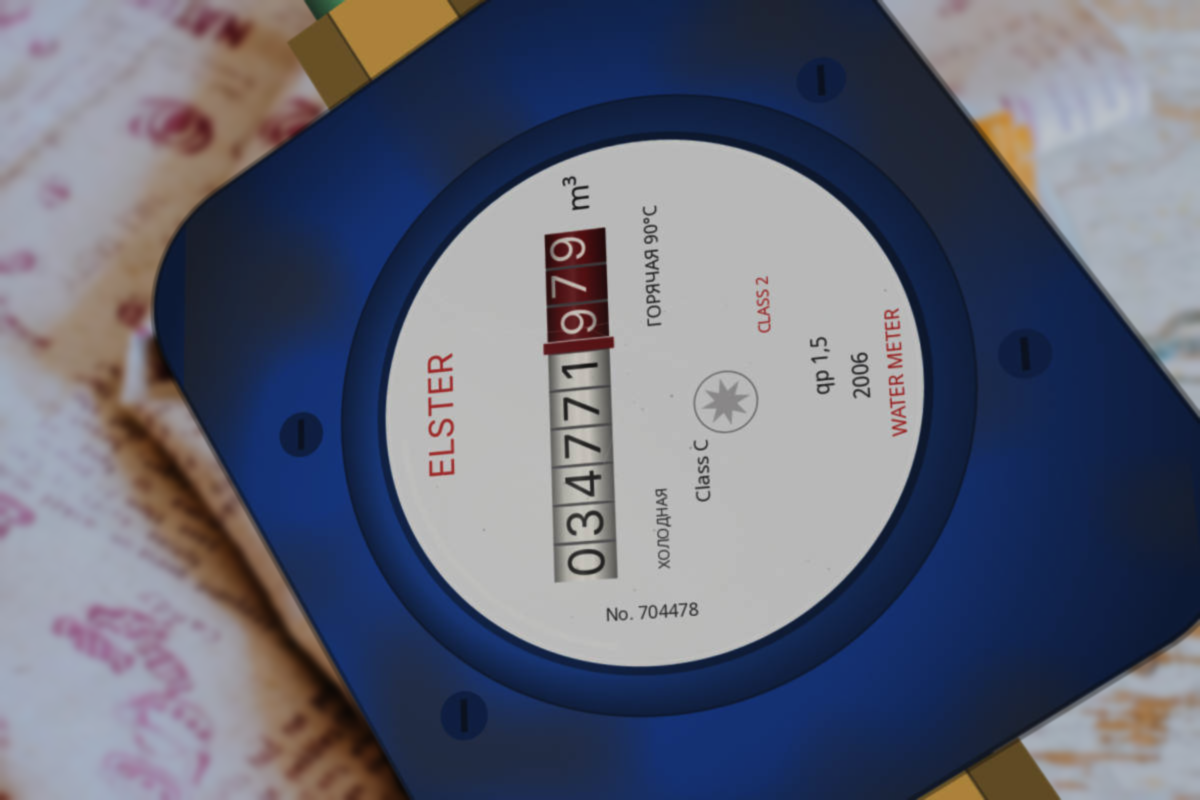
value=34771.979 unit=m³
